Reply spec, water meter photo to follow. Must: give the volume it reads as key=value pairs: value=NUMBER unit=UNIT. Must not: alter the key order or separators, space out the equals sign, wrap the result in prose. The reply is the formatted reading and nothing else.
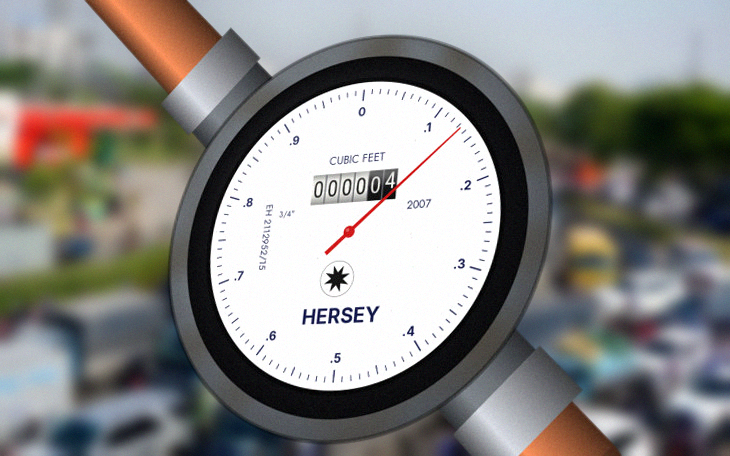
value=4.13 unit=ft³
